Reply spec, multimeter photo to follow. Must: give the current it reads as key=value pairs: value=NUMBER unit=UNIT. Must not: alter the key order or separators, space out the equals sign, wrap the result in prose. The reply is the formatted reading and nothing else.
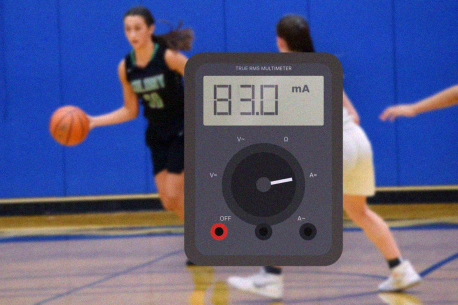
value=83.0 unit=mA
